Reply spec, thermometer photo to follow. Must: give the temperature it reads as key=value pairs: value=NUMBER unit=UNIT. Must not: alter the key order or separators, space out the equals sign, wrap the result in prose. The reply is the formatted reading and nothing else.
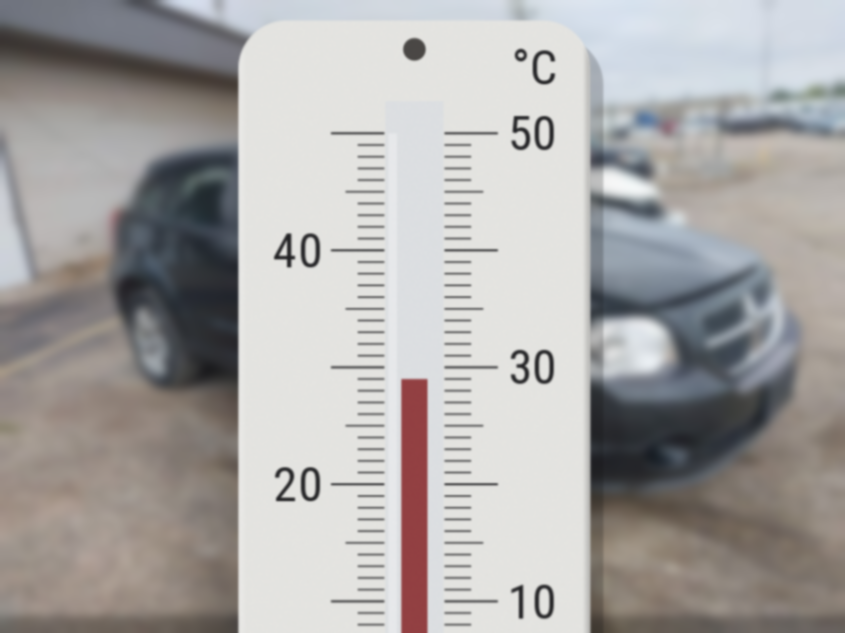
value=29 unit=°C
